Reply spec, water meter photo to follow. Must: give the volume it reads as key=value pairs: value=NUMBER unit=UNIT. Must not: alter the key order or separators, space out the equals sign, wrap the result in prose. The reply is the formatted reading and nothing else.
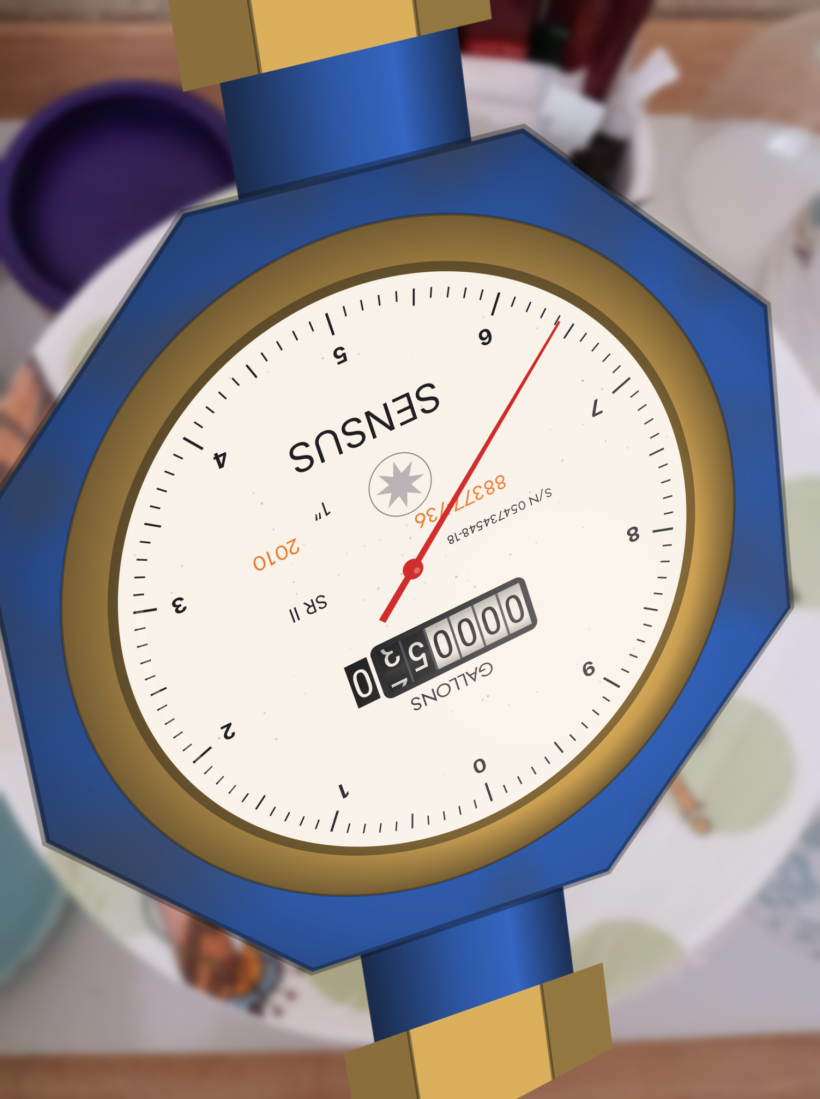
value=526.4 unit=gal
